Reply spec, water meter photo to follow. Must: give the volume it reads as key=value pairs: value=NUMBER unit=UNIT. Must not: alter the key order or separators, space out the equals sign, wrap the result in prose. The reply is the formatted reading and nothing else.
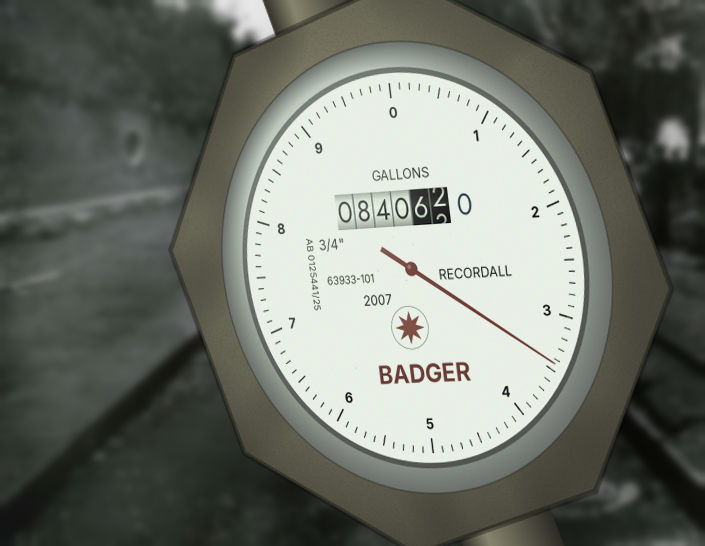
value=840623.4 unit=gal
